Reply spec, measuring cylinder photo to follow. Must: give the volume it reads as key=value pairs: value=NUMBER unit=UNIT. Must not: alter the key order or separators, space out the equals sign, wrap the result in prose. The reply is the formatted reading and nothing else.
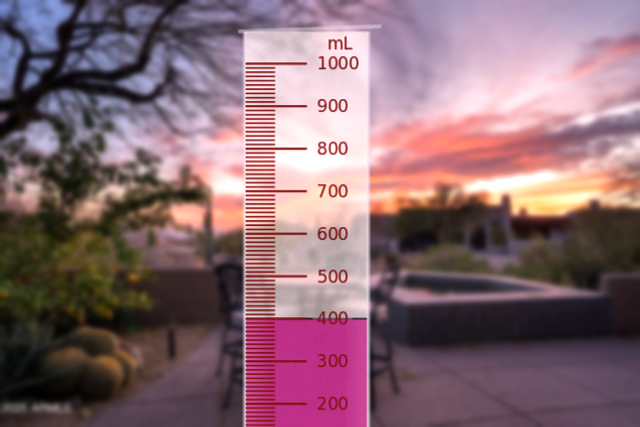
value=400 unit=mL
